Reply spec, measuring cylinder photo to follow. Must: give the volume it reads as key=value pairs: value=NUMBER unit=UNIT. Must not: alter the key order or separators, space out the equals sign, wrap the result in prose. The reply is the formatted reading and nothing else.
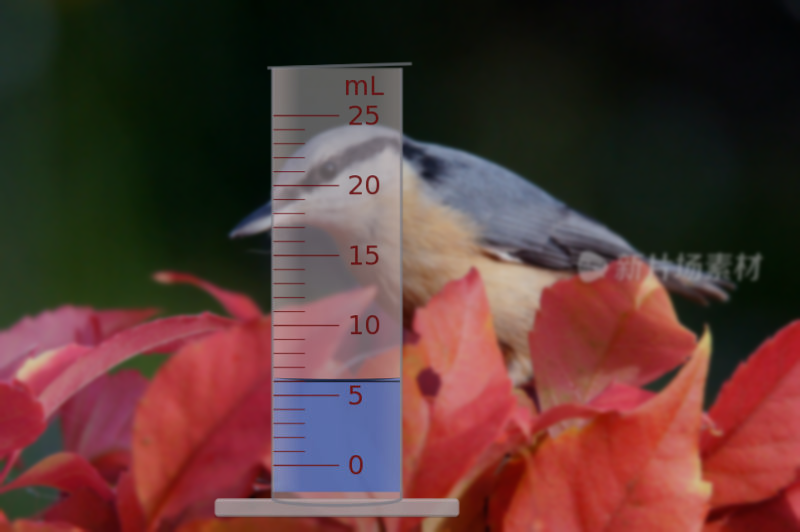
value=6 unit=mL
